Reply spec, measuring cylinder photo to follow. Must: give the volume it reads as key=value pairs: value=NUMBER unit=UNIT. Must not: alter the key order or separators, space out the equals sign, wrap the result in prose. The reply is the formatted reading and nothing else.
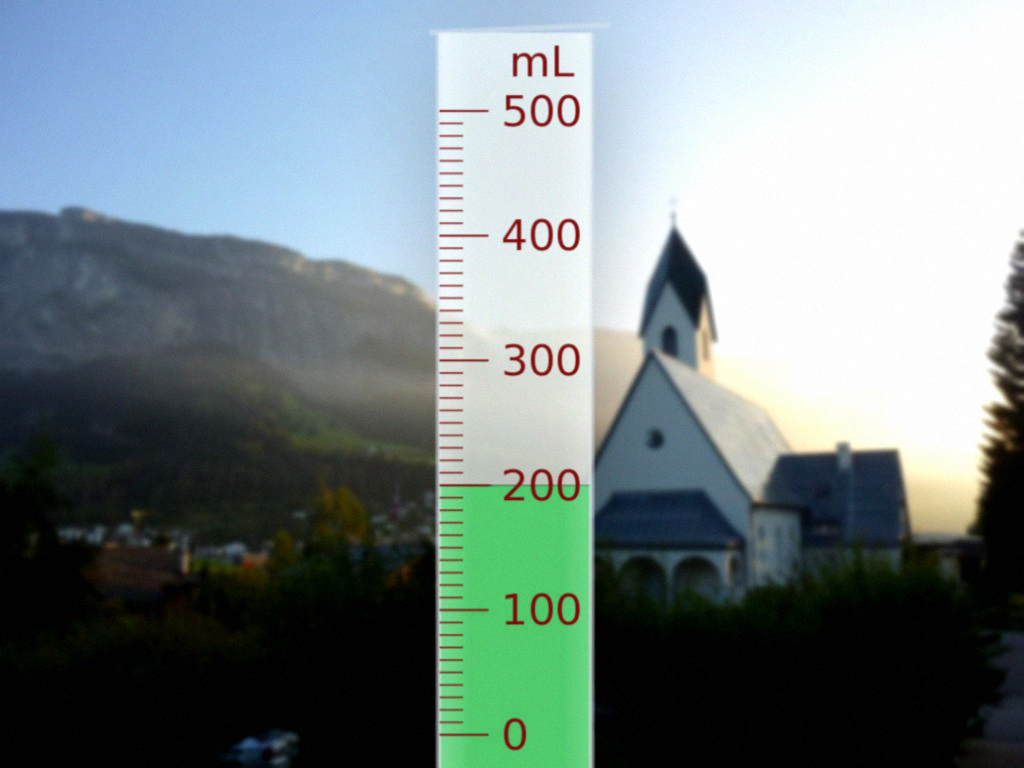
value=200 unit=mL
